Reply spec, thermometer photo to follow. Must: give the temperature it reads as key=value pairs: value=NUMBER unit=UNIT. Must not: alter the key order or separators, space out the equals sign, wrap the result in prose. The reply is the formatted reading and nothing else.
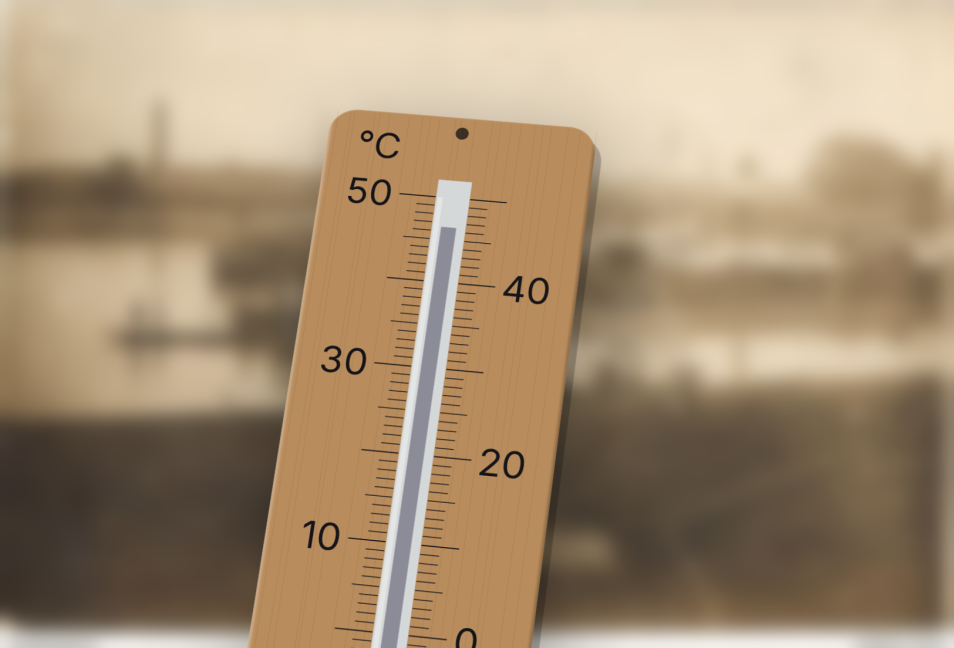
value=46.5 unit=°C
